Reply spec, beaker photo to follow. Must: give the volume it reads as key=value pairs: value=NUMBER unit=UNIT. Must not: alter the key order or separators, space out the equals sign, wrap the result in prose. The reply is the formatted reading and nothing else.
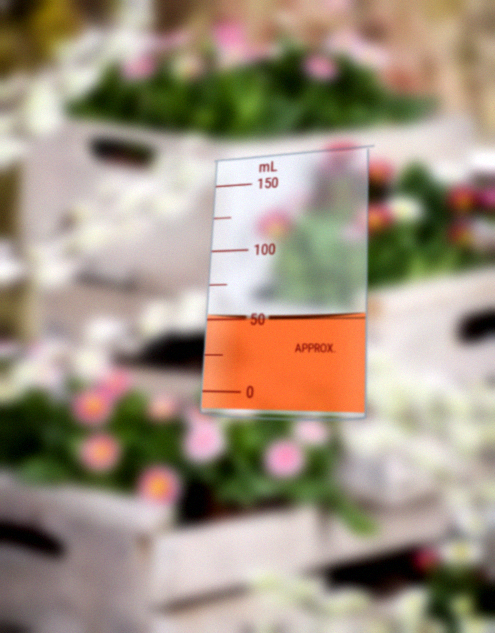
value=50 unit=mL
